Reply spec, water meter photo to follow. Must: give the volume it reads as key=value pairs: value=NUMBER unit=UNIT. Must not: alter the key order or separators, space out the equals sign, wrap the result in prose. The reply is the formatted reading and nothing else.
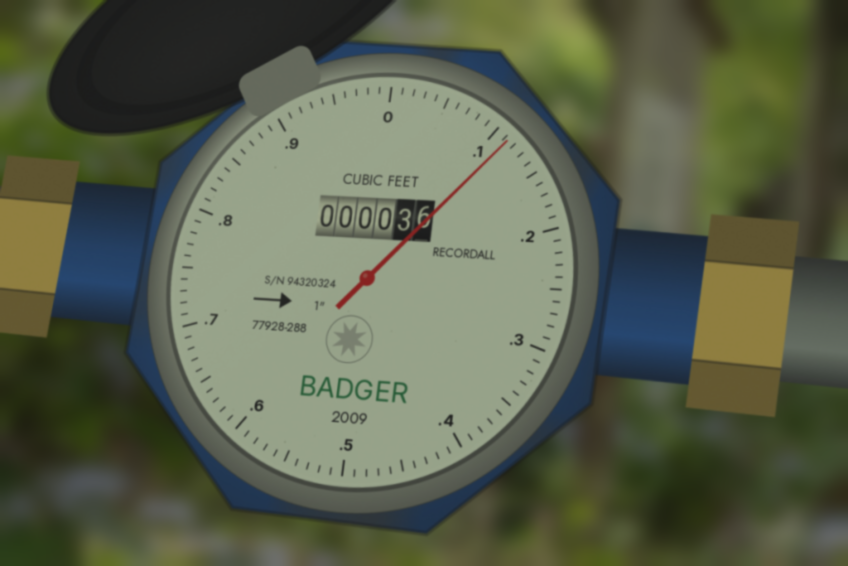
value=36.11 unit=ft³
